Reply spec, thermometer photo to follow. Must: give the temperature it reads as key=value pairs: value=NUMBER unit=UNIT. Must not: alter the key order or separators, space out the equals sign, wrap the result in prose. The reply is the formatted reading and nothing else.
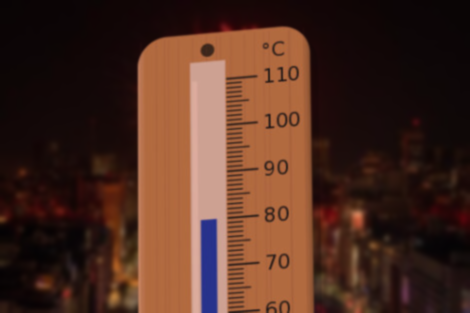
value=80 unit=°C
